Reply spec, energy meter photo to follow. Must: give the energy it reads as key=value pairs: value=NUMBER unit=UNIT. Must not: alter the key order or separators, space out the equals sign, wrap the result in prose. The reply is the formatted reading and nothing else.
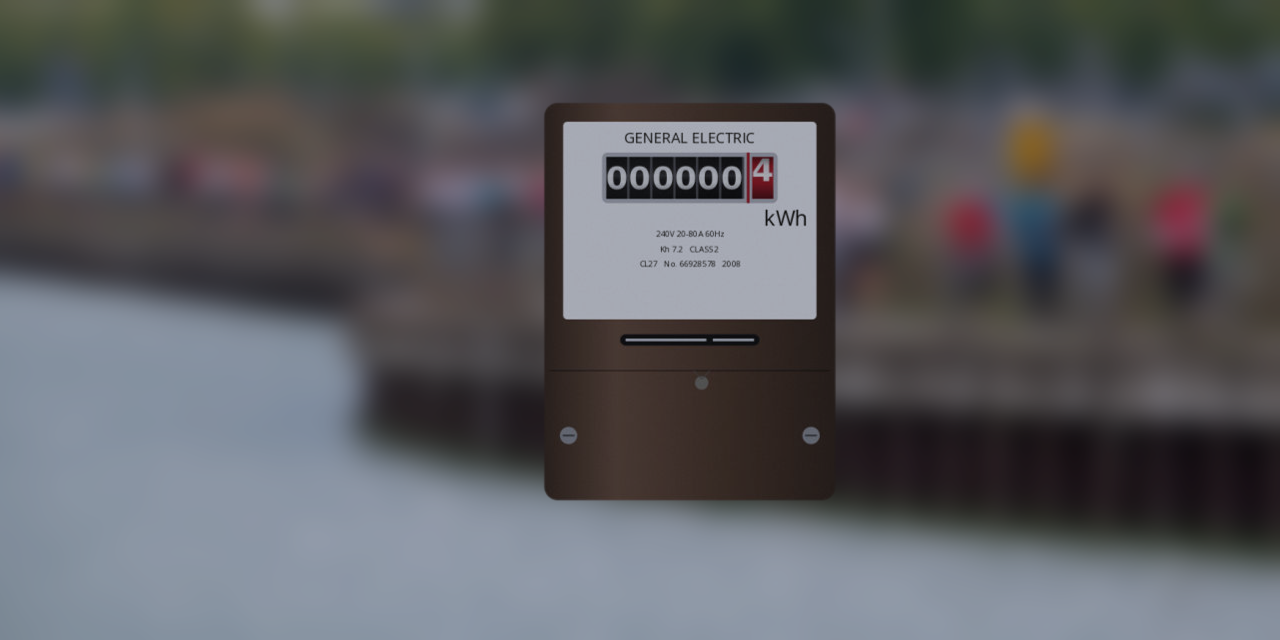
value=0.4 unit=kWh
